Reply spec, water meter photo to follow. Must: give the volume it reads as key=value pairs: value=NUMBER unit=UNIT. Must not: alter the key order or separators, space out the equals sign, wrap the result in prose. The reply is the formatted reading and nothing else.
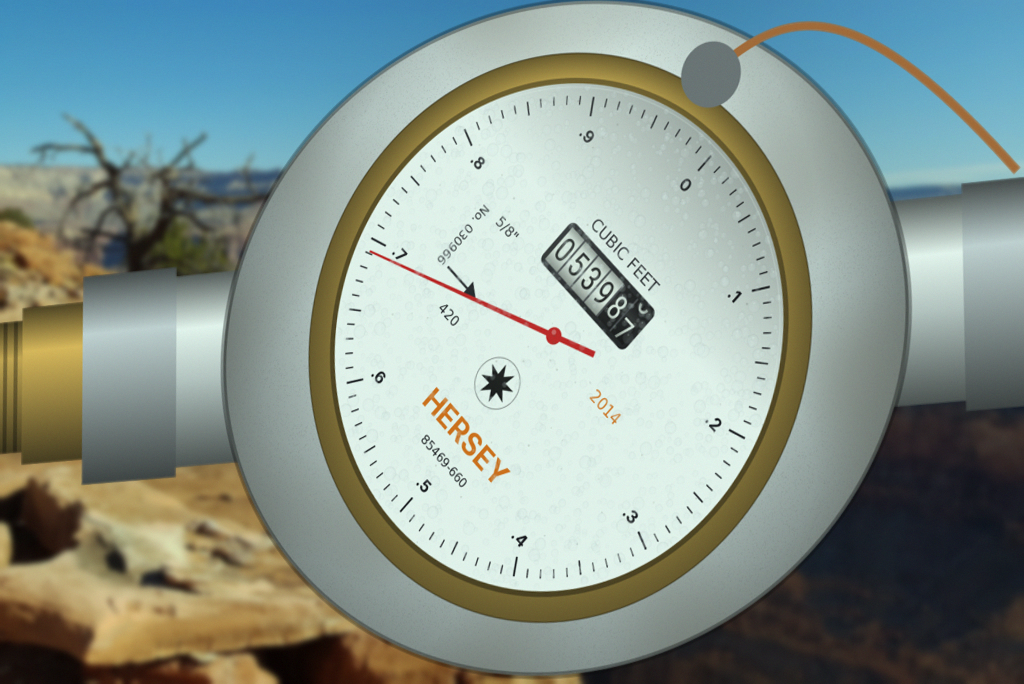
value=53986.69 unit=ft³
